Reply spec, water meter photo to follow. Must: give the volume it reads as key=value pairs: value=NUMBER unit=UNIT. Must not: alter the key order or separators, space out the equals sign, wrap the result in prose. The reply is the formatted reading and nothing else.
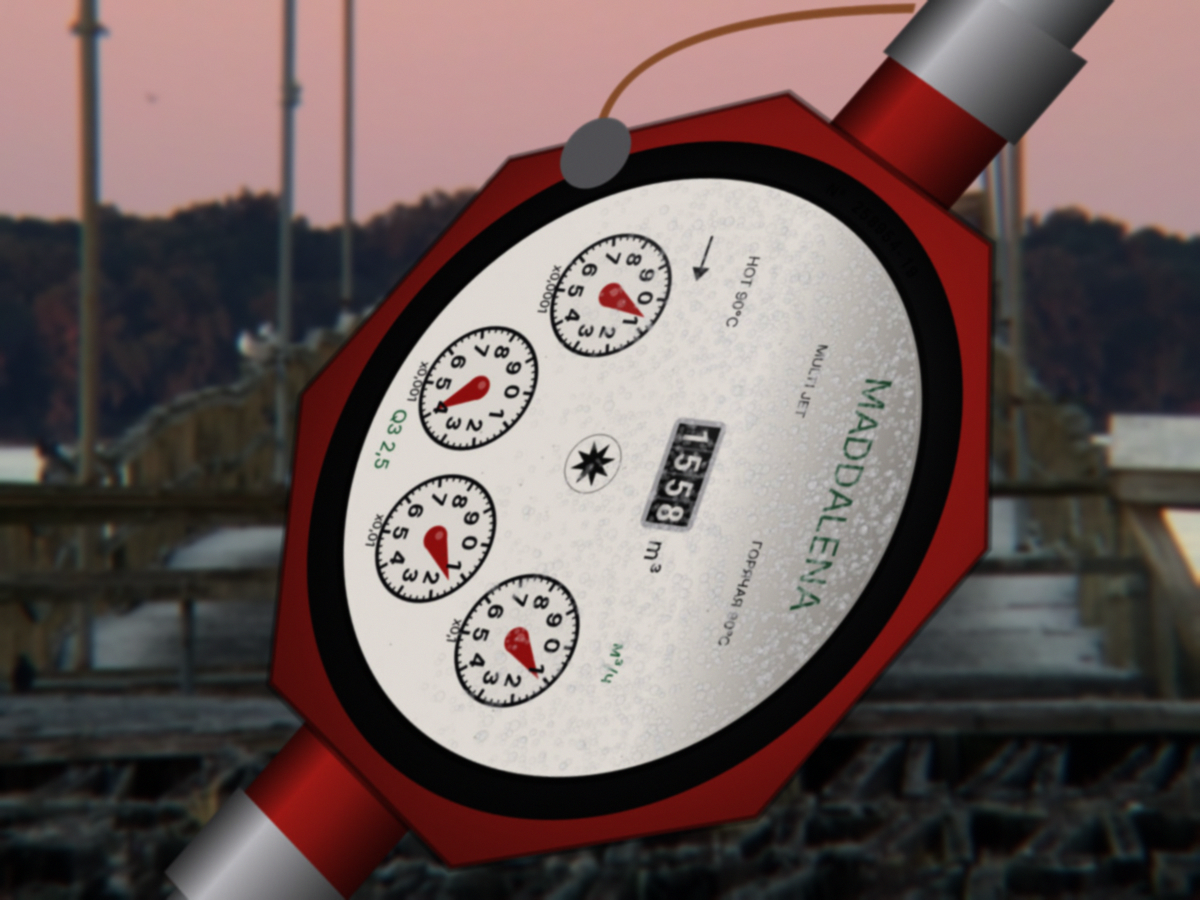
value=1558.1140 unit=m³
